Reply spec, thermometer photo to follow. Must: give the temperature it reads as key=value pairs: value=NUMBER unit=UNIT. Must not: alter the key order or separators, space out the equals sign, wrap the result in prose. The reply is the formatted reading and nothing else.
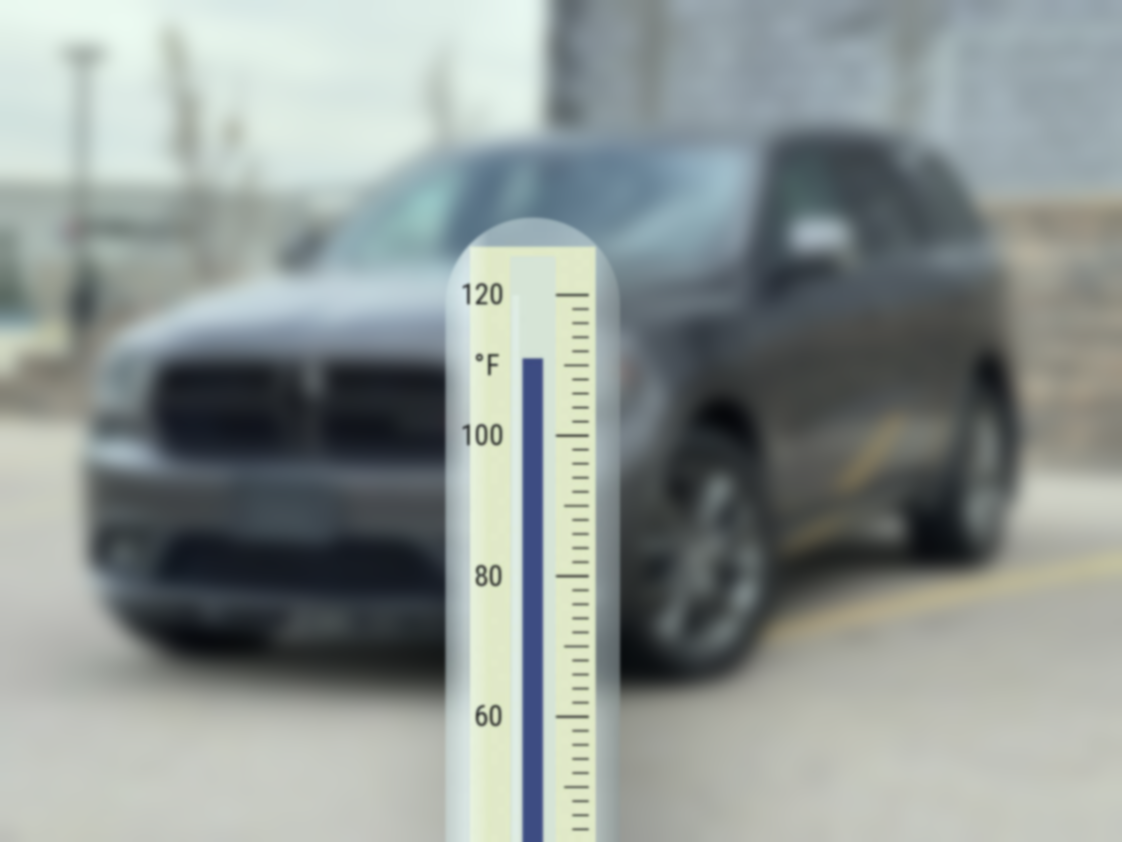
value=111 unit=°F
